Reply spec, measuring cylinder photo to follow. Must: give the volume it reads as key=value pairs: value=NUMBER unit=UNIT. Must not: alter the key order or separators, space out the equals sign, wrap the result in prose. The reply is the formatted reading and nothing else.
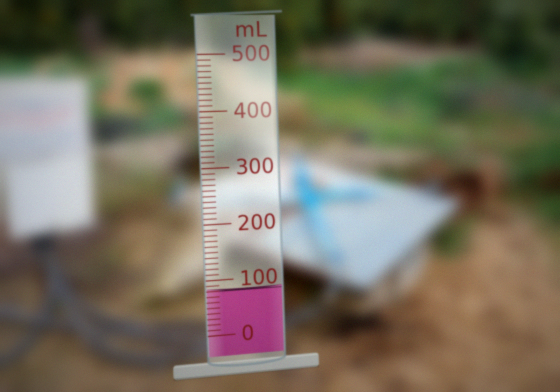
value=80 unit=mL
